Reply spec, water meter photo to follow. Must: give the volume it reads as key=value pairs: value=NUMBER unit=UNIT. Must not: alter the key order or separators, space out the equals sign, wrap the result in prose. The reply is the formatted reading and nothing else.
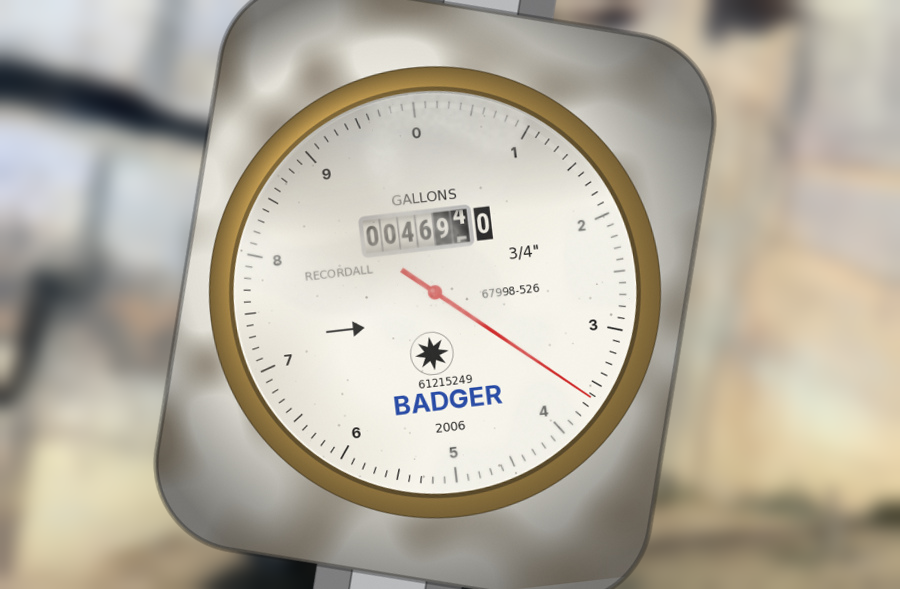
value=46943.6 unit=gal
